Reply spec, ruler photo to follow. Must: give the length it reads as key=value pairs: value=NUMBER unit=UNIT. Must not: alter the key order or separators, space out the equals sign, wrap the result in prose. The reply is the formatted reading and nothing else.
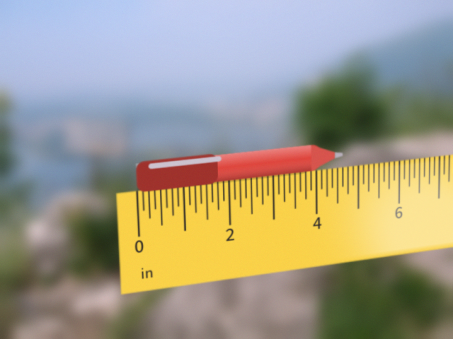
value=4.625 unit=in
